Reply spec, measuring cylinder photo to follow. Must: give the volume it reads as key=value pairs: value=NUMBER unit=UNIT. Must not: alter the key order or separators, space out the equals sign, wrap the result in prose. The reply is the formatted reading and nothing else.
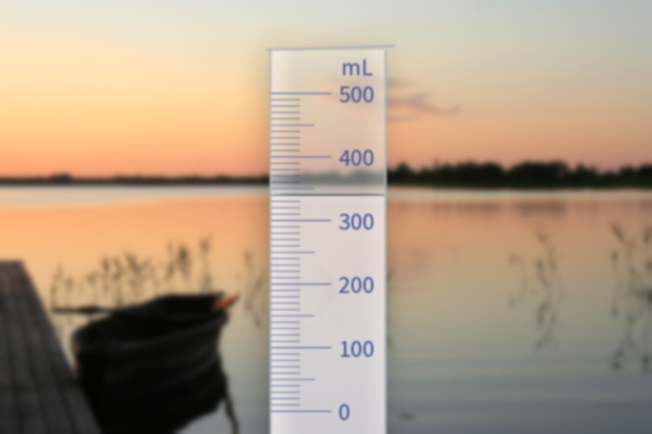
value=340 unit=mL
